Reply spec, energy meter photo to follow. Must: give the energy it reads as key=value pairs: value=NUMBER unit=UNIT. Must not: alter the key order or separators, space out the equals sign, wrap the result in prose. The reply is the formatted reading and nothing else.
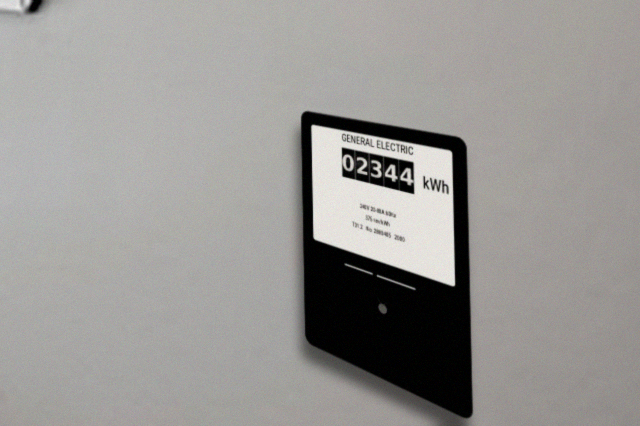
value=2344 unit=kWh
